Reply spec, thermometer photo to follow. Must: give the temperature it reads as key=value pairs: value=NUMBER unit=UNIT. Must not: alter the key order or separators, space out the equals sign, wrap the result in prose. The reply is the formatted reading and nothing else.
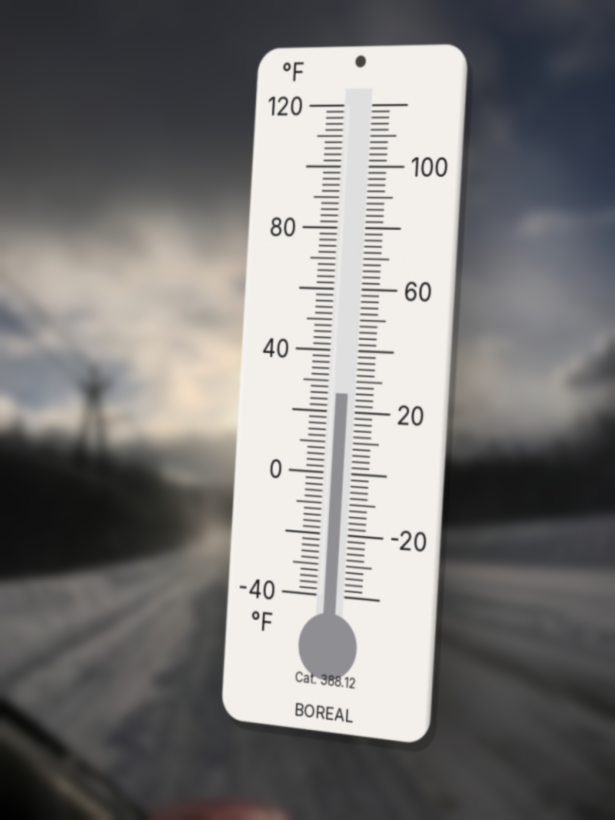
value=26 unit=°F
